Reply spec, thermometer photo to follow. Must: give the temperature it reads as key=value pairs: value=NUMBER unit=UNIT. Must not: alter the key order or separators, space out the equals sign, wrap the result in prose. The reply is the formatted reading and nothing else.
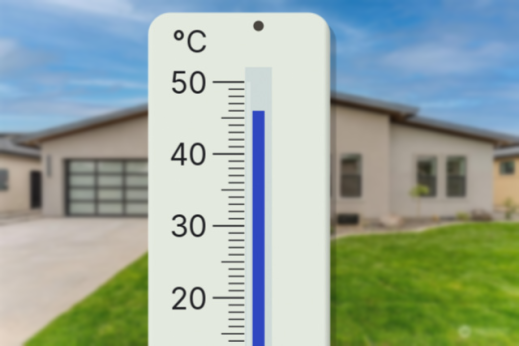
value=46 unit=°C
